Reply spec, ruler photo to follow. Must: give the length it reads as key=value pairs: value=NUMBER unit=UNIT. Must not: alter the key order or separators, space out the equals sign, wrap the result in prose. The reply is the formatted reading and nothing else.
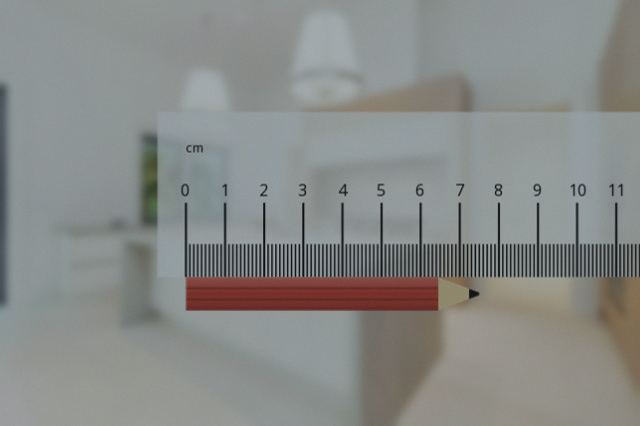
value=7.5 unit=cm
